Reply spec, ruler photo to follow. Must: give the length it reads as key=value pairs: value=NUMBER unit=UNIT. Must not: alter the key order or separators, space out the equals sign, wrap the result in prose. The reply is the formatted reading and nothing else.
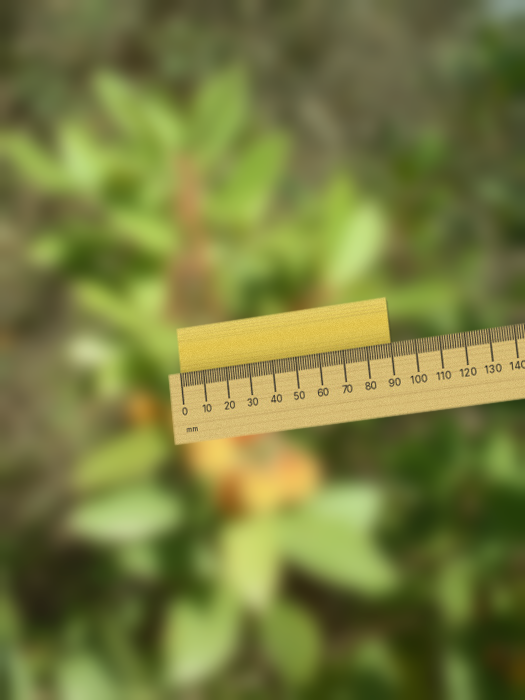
value=90 unit=mm
